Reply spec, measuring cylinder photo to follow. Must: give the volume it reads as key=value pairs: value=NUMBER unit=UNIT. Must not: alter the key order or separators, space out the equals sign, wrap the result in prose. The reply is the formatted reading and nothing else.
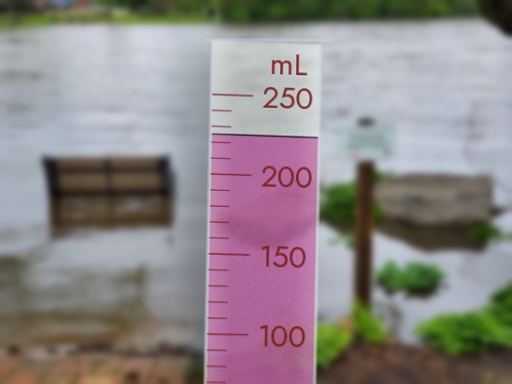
value=225 unit=mL
